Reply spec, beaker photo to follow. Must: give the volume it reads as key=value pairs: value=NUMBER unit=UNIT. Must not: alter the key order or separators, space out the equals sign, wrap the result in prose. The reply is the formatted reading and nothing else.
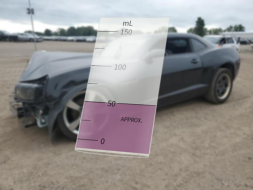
value=50 unit=mL
